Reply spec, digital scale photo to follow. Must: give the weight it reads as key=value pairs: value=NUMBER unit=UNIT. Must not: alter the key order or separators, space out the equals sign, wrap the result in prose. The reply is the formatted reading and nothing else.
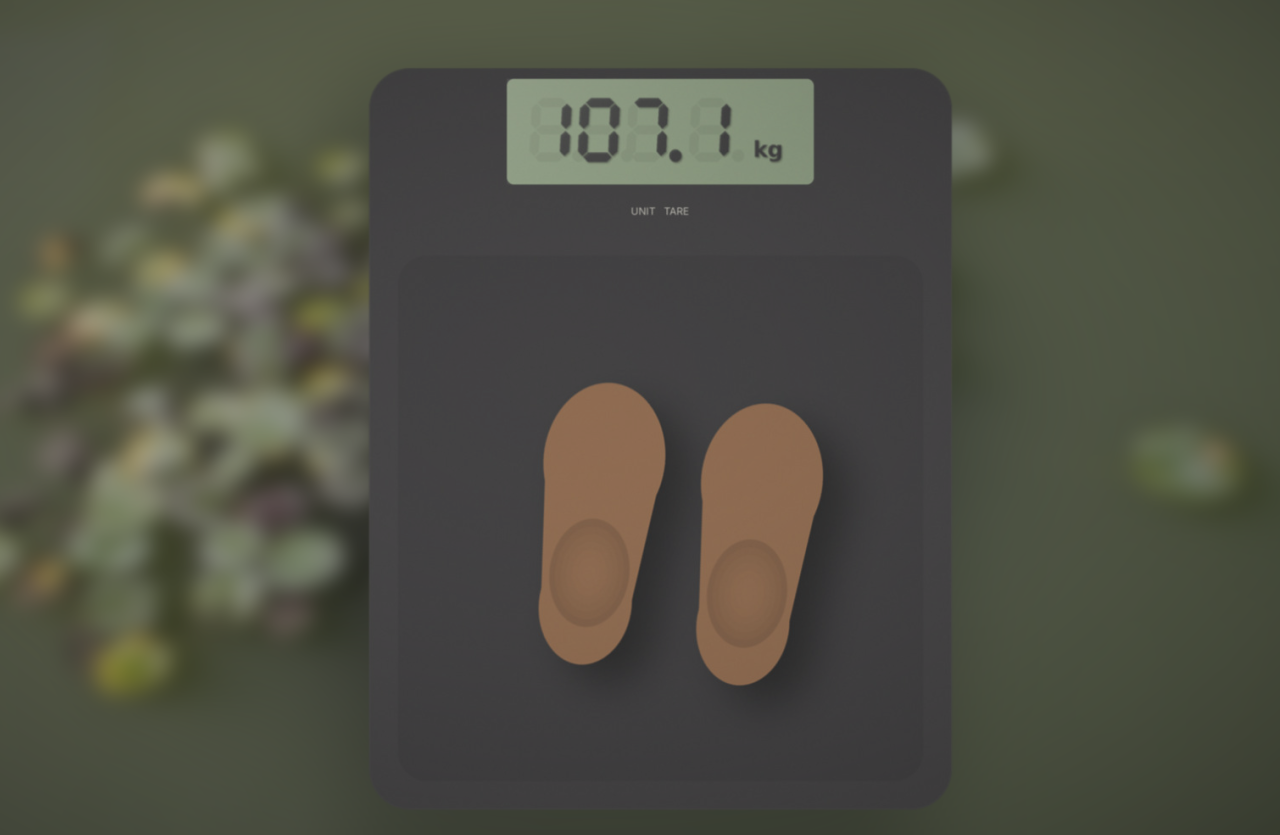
value=107.1 unit=kg
